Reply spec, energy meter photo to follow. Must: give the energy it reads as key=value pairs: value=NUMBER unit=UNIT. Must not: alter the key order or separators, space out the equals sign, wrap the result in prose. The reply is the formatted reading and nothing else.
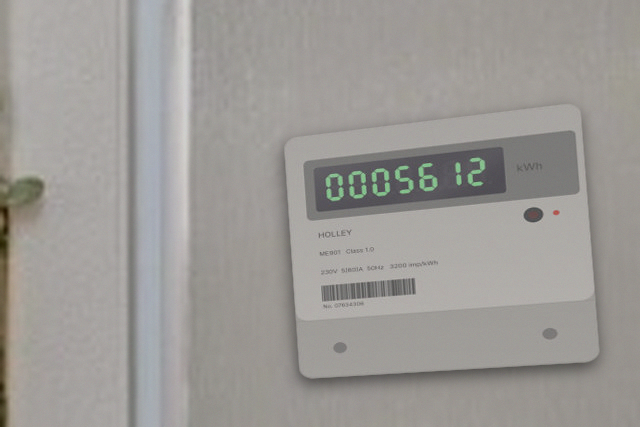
value=5612 unit=kWh
